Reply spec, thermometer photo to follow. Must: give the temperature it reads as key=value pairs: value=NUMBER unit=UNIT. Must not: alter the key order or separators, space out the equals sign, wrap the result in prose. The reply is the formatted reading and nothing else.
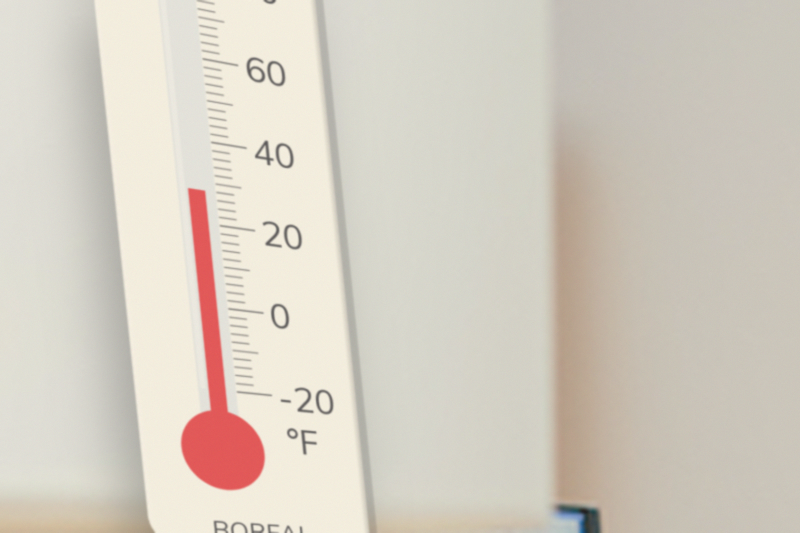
value=28 unit=°F
